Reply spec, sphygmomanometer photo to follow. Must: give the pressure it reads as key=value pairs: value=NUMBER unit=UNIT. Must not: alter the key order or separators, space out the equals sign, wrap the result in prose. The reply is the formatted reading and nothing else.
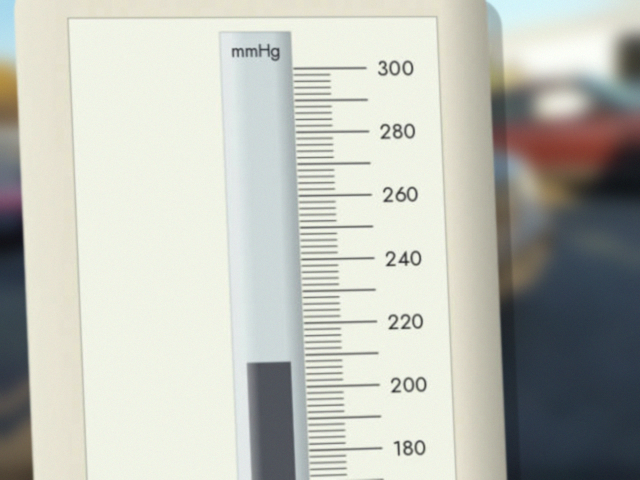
value=208 unit=mmHg
